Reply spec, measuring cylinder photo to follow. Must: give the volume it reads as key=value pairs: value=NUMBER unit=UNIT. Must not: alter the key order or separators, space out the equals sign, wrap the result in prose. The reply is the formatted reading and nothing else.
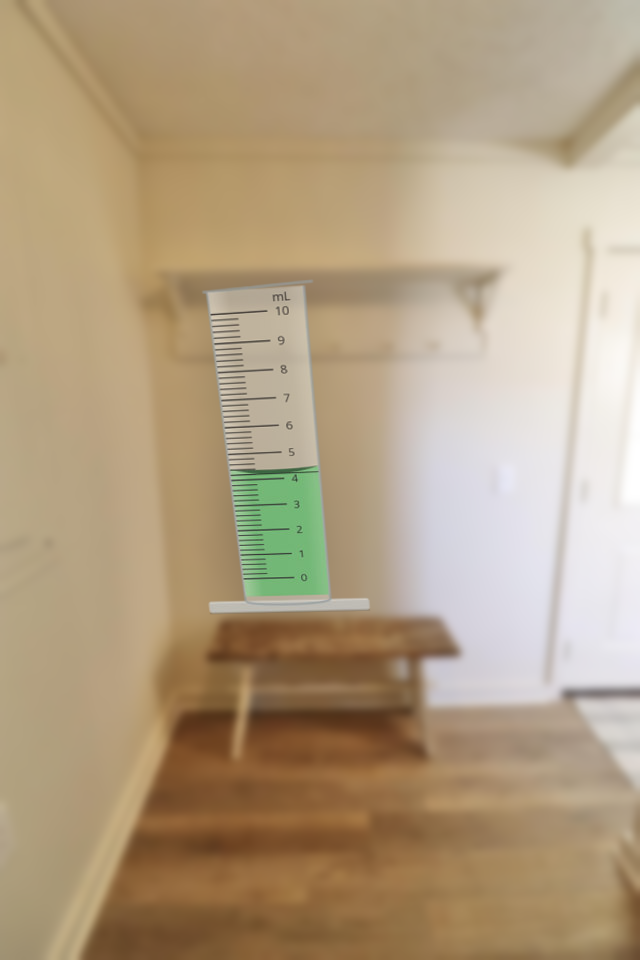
value=4.2 unit=mL
